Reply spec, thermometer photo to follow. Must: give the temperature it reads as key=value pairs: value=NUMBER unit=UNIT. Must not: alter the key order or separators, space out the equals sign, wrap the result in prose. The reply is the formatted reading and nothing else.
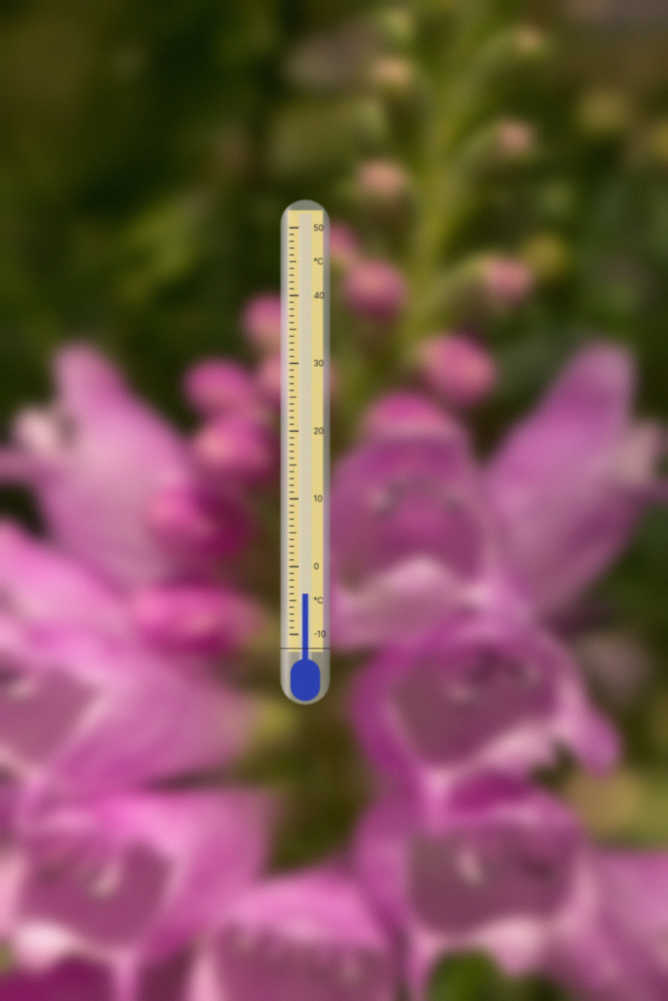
value=-4 unit=°C
